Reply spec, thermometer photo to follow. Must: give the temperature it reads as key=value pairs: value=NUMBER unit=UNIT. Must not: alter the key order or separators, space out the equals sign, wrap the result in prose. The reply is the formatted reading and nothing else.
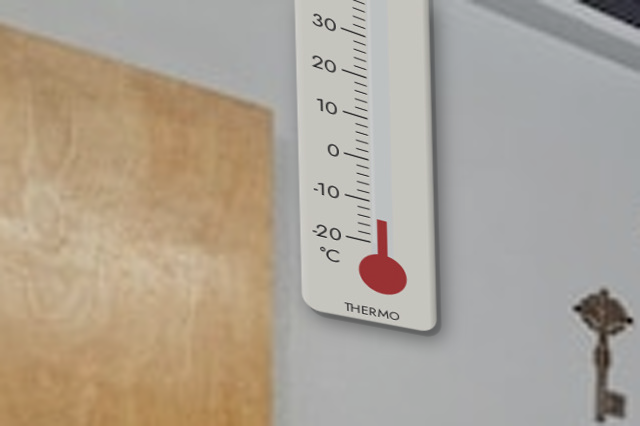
value=-14 unit=°C
